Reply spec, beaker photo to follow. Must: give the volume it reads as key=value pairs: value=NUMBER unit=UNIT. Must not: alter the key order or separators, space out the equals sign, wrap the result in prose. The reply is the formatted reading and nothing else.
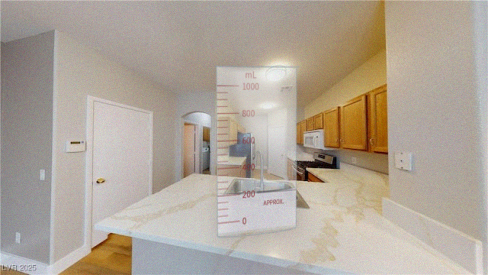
value=200 unit=mL
